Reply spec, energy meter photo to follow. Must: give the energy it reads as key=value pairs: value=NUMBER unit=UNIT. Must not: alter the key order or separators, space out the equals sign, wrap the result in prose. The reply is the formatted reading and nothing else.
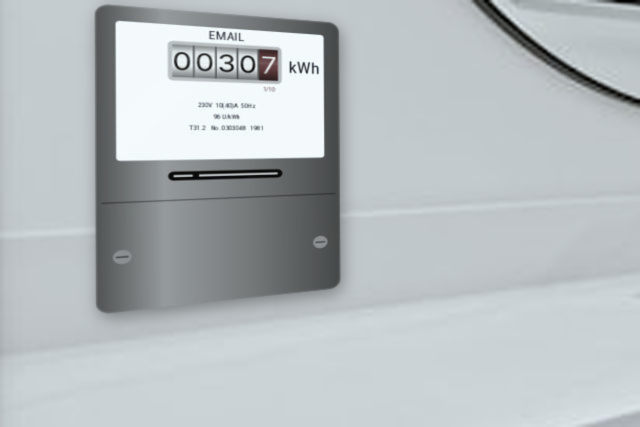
value=30.7 unit=kWh
